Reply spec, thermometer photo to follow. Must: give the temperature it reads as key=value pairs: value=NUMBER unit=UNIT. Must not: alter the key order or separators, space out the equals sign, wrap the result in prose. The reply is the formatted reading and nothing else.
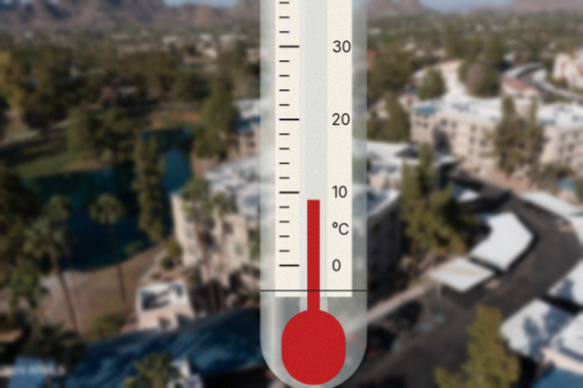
value=9 unit=°C
